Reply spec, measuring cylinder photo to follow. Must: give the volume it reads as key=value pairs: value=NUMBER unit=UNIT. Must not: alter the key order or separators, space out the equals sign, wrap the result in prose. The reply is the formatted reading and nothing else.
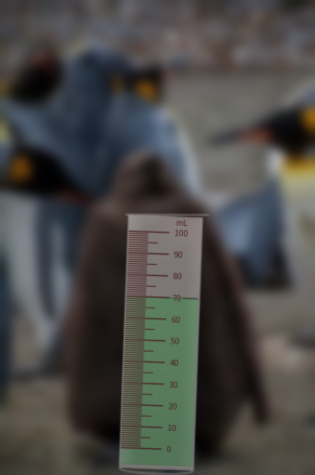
value=70 unit=mL
